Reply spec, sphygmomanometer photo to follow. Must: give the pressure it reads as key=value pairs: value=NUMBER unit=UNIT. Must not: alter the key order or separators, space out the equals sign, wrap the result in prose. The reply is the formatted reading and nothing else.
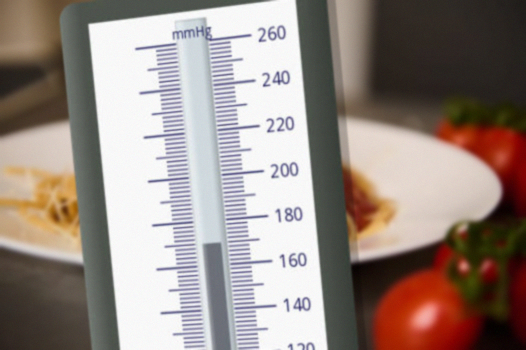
value=170 unit=mmHg
